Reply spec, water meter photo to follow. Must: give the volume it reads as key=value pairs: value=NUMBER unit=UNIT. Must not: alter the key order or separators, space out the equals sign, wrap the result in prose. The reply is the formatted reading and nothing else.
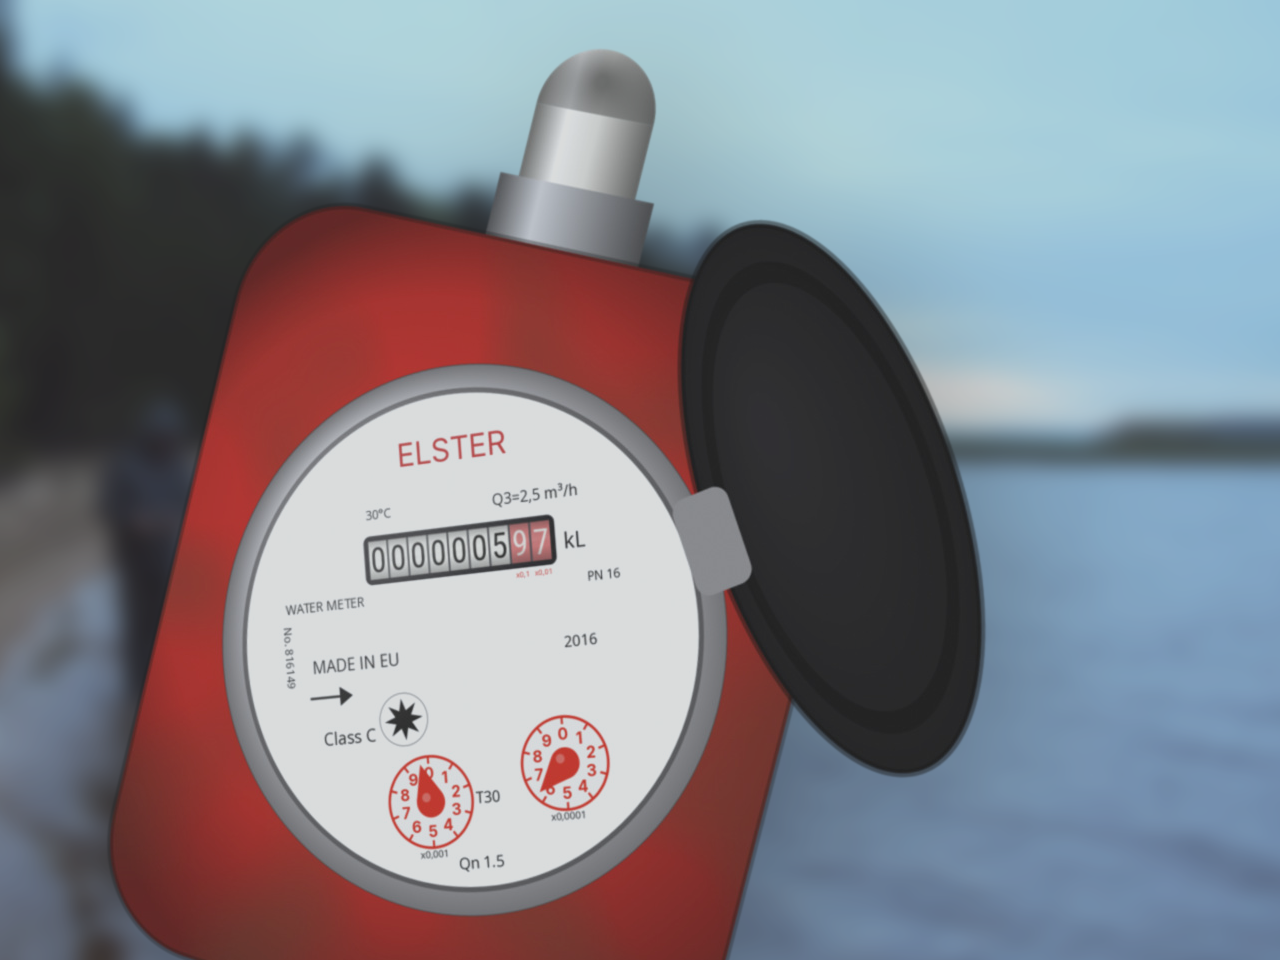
value=5.9696 unit=kL
